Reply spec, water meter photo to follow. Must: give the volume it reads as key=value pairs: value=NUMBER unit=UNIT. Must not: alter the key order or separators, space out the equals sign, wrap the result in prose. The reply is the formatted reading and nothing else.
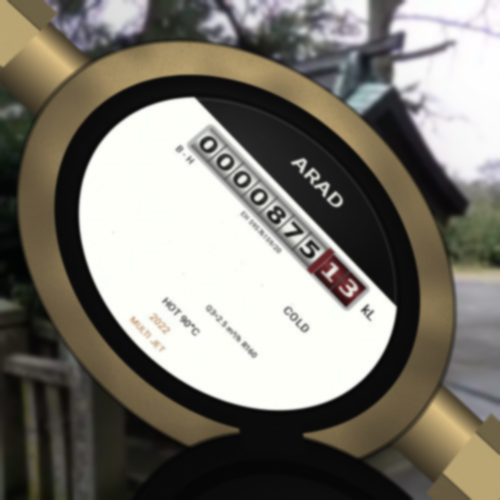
value=875.13 unit=kL
